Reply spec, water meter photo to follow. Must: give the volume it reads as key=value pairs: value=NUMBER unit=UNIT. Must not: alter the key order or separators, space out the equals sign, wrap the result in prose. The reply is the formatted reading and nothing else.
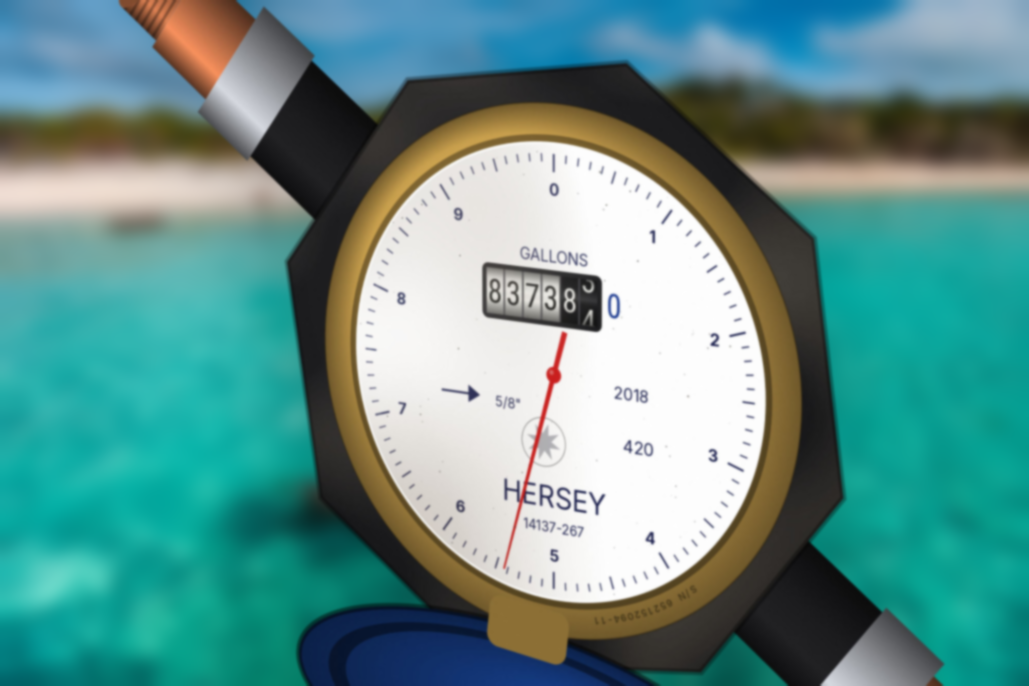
value=8373835.4 unit=gal
